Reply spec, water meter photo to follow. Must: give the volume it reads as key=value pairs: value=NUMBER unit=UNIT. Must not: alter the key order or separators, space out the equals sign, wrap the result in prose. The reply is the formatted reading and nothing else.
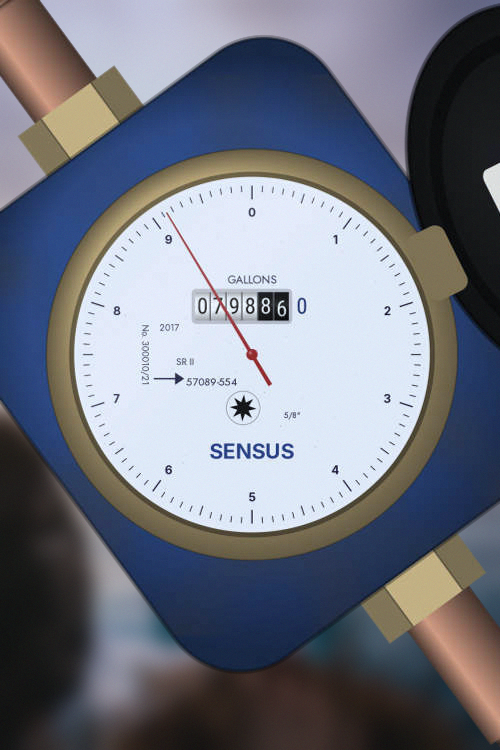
value=798859.1 unit=gal
